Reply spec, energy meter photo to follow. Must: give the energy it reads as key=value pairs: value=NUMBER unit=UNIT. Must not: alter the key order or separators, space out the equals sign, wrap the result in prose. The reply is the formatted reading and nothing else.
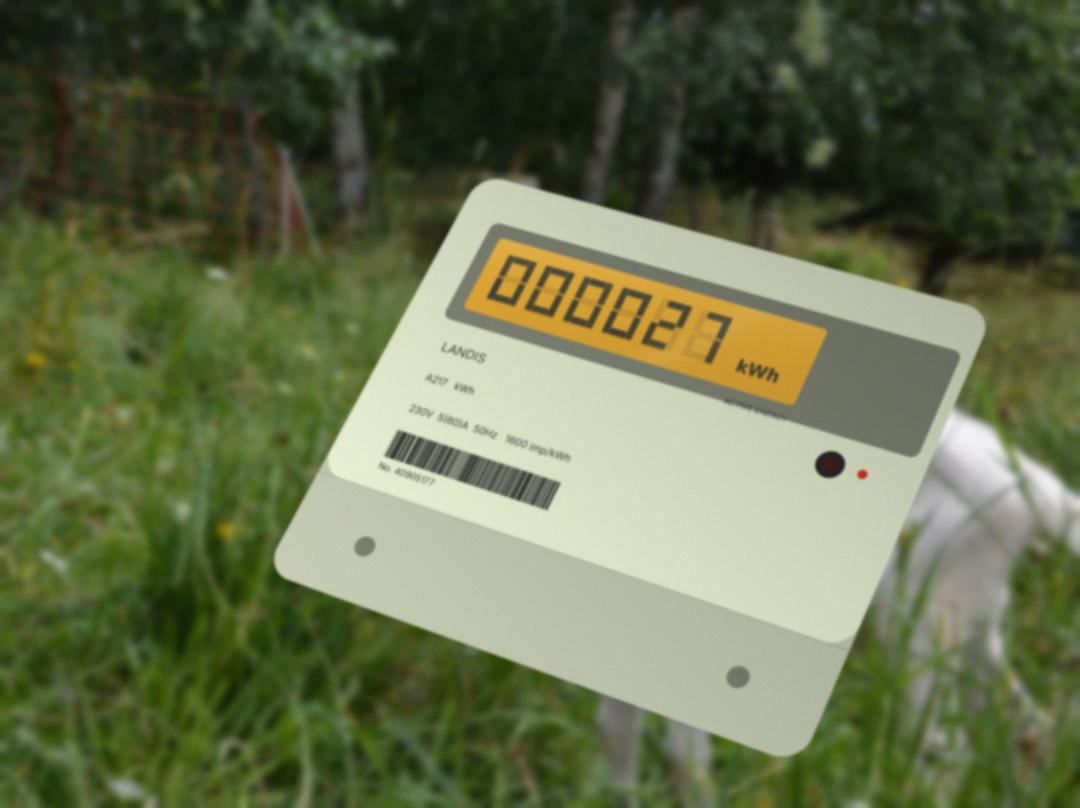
value=27 unit=kWh
